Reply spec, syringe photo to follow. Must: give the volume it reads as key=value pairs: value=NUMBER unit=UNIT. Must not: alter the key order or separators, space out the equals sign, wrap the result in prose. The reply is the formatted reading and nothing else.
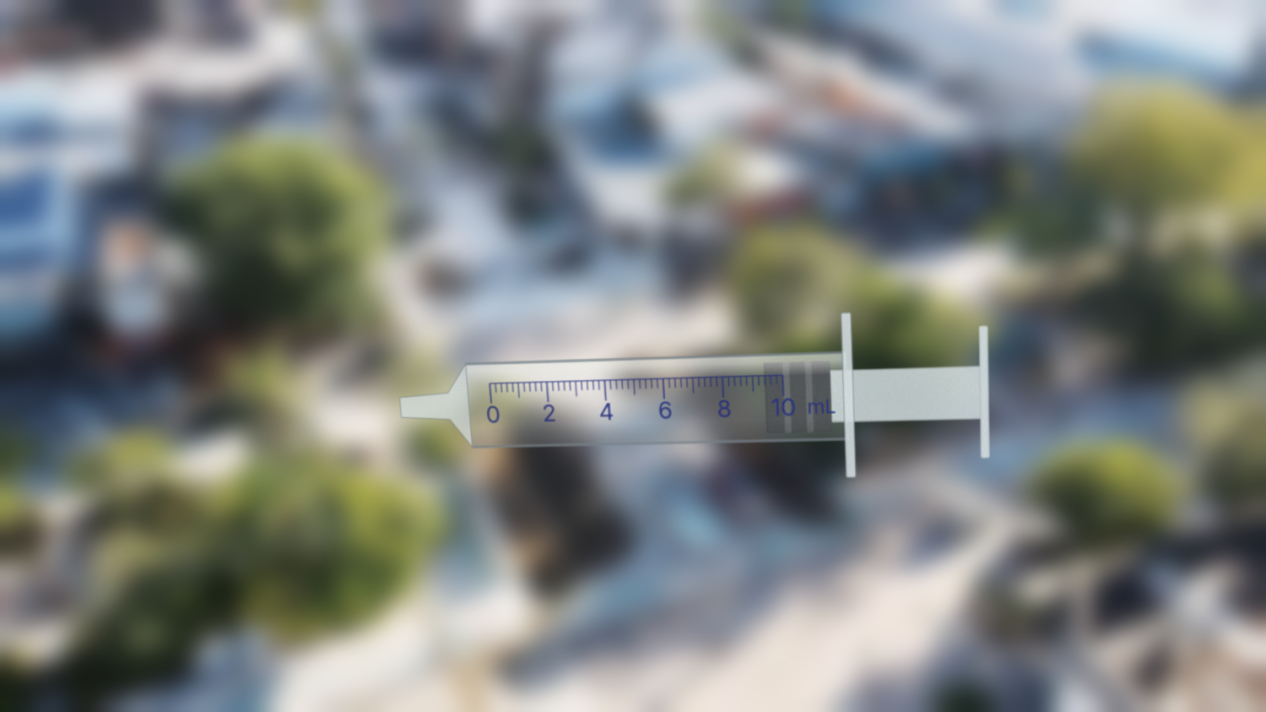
value=9.4 unit=mL
